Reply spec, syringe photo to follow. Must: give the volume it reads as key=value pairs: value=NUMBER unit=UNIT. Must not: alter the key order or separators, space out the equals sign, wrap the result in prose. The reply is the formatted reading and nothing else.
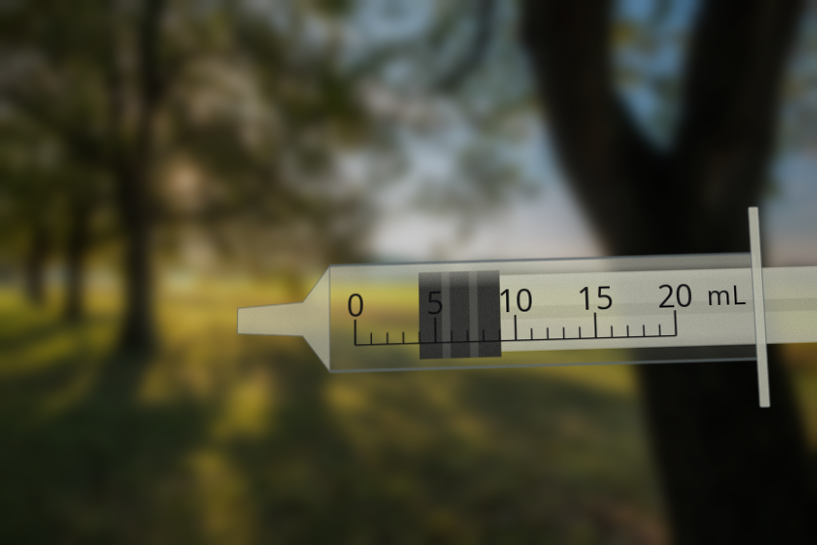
value=4 unit=mL
